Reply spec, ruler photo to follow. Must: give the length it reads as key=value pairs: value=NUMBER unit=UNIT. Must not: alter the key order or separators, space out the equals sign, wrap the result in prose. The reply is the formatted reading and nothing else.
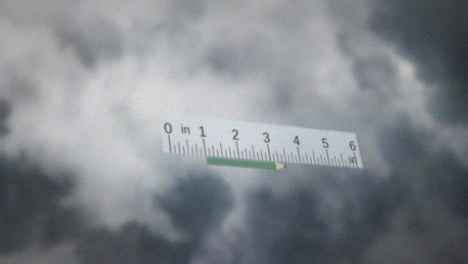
value=2.5 unit=in
